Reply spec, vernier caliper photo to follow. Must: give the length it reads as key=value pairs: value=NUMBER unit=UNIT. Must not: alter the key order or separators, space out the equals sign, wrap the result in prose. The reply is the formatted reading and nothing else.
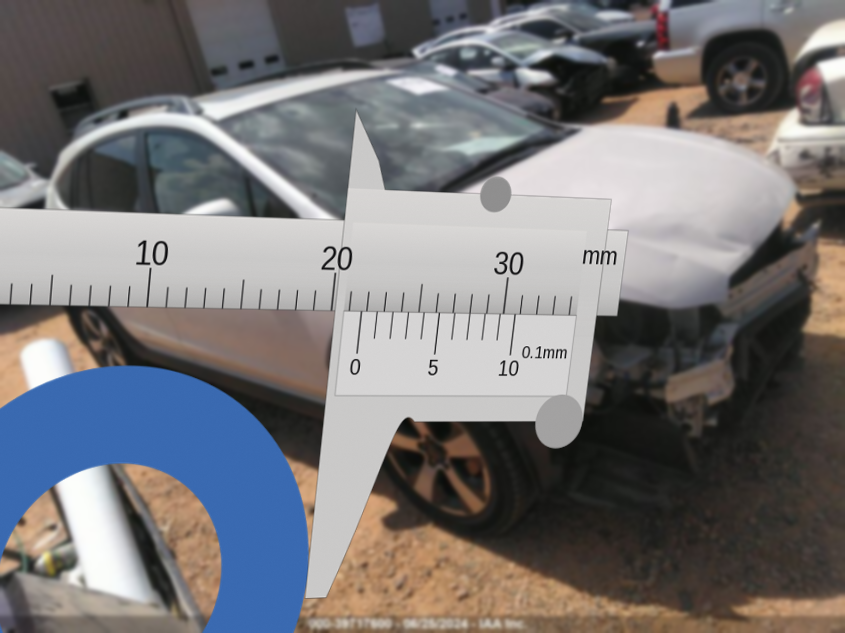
value=21.7 unit=mm
